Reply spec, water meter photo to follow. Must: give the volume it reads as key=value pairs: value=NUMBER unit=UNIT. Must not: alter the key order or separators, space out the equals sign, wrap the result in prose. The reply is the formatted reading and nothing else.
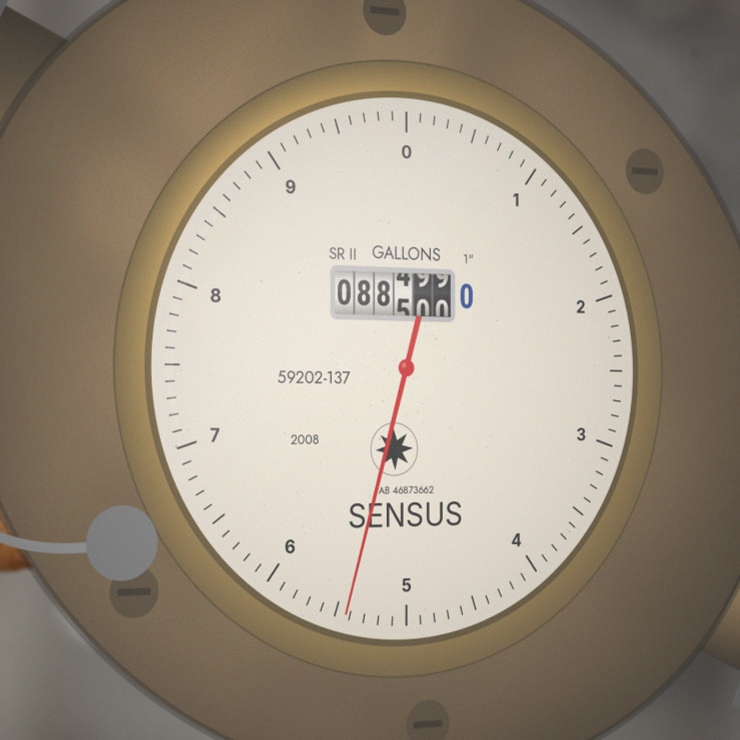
value=884995.4 unit=gal
